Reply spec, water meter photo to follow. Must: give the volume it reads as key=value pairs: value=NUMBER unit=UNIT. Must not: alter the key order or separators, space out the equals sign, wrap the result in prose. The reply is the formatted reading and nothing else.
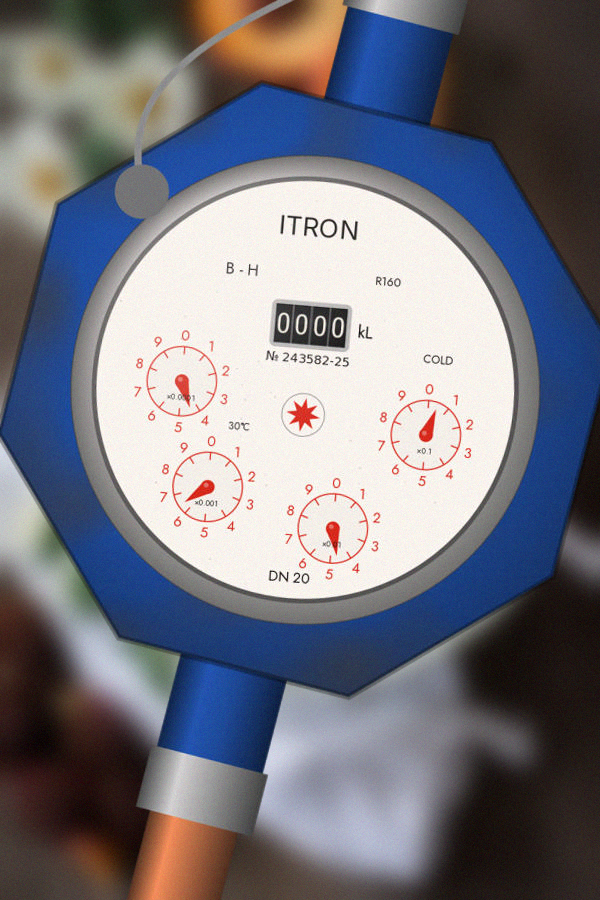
value=0.0464 unit=kL
